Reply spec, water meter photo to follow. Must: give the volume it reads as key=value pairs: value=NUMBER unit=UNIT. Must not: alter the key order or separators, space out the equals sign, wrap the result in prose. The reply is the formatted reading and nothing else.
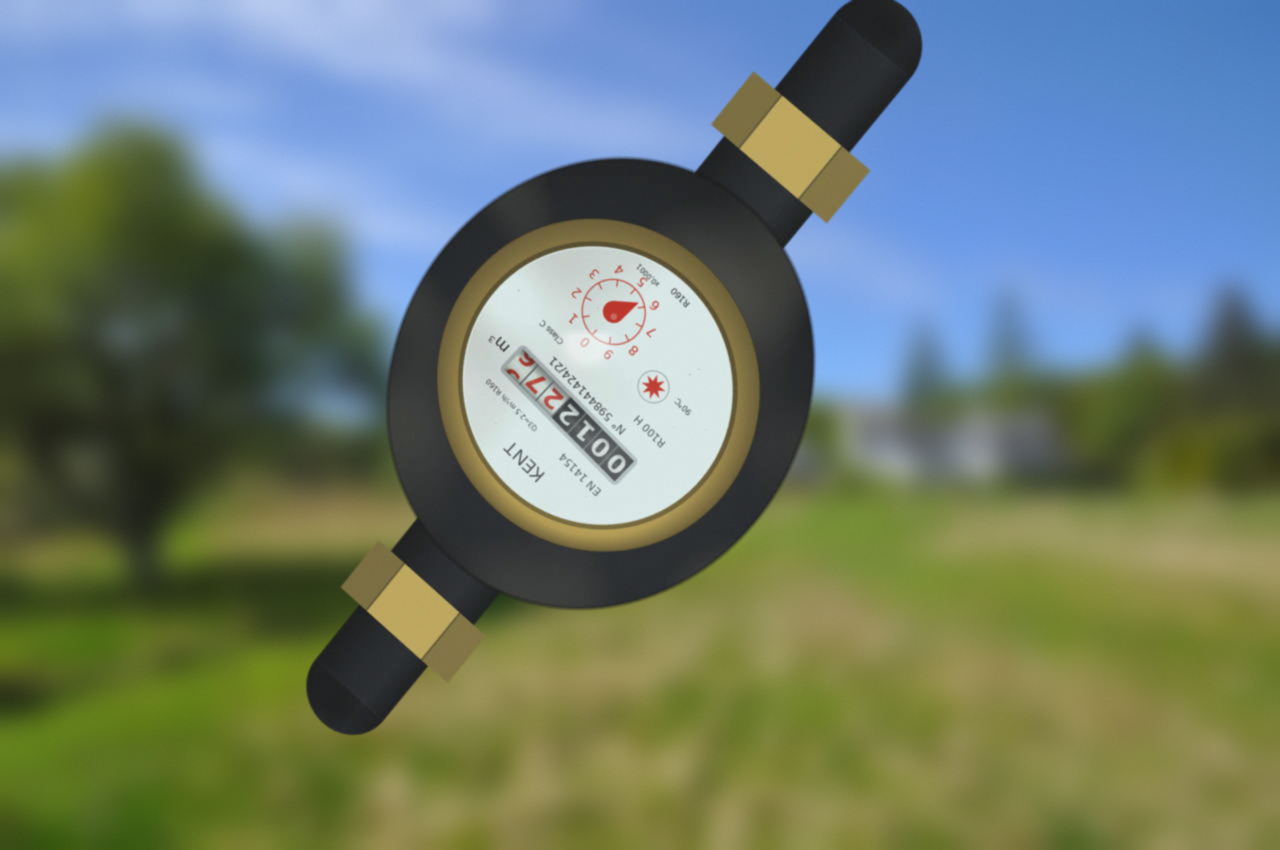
value=12.2755 unit=m³
